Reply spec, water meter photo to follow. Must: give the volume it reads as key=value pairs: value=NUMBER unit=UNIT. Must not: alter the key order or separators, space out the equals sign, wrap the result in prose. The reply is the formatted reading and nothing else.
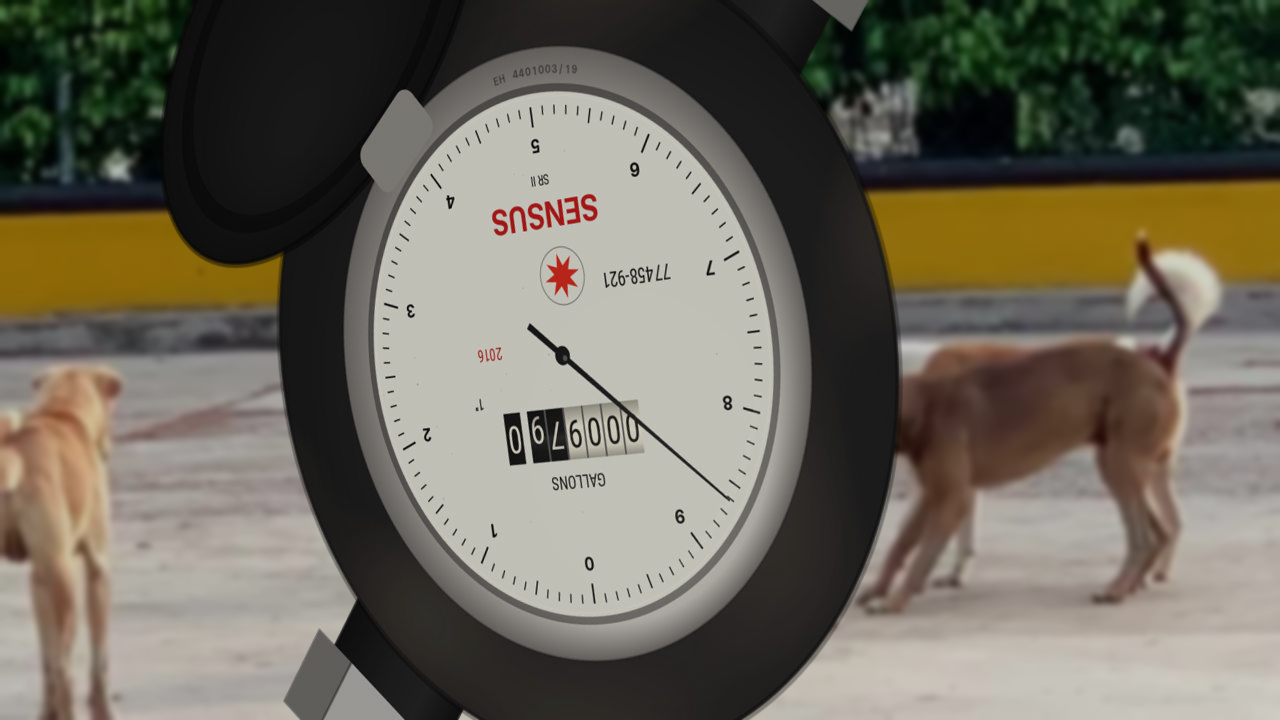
value=9788.6 unit=gal
